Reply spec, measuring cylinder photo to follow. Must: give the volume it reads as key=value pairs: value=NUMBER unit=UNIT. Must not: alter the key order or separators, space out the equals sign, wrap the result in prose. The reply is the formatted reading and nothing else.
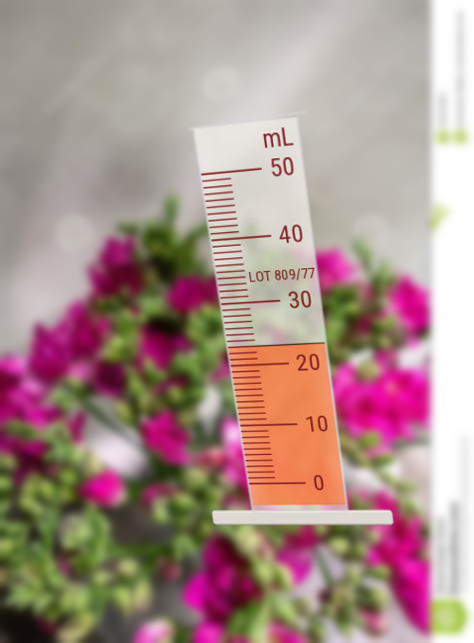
value=23 unit=mL
